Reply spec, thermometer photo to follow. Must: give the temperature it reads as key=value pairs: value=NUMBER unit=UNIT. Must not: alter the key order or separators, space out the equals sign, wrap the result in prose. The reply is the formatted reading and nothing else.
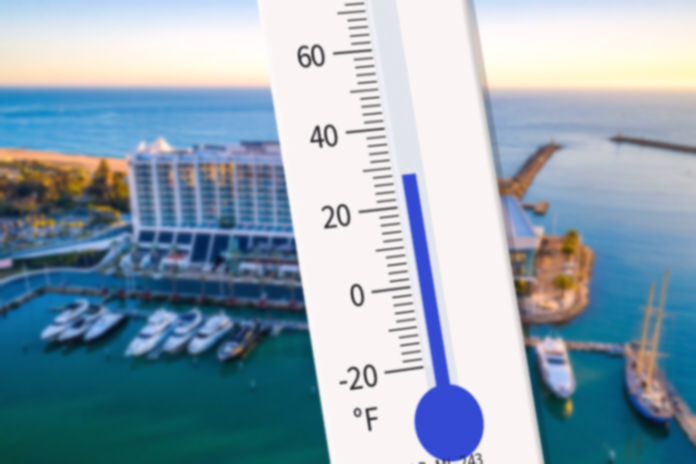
value=28 unit=°F
